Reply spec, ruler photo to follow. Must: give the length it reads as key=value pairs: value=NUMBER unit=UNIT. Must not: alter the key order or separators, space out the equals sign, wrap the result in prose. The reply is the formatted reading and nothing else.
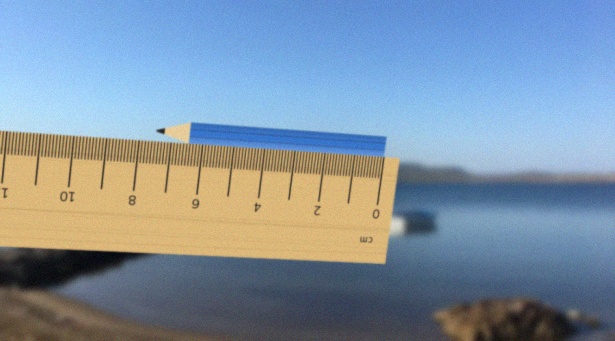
value=7.5 unit=cm
